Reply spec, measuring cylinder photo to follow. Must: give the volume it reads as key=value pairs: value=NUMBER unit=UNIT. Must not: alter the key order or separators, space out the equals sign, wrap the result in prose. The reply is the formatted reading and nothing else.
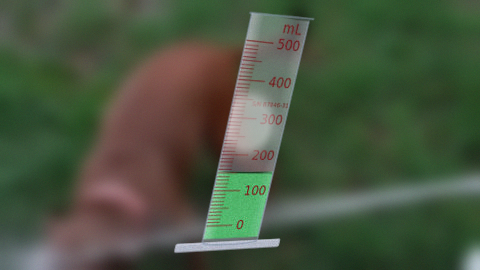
value=150 unit=mL
